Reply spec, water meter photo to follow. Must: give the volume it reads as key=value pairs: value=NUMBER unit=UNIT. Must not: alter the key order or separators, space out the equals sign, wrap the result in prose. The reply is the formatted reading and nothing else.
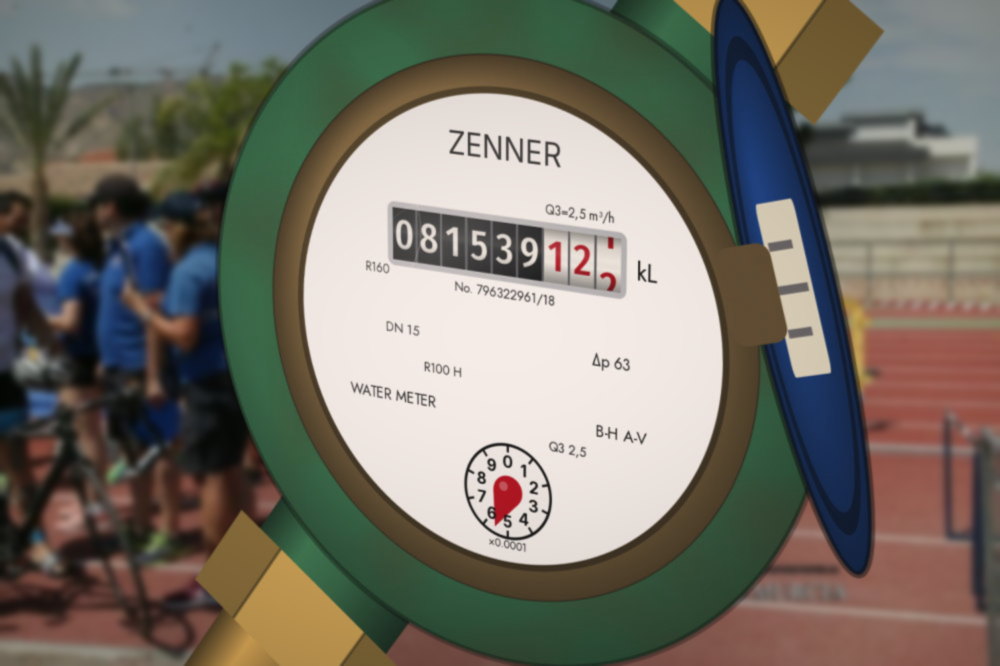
value=81539.1215 unit=kL
